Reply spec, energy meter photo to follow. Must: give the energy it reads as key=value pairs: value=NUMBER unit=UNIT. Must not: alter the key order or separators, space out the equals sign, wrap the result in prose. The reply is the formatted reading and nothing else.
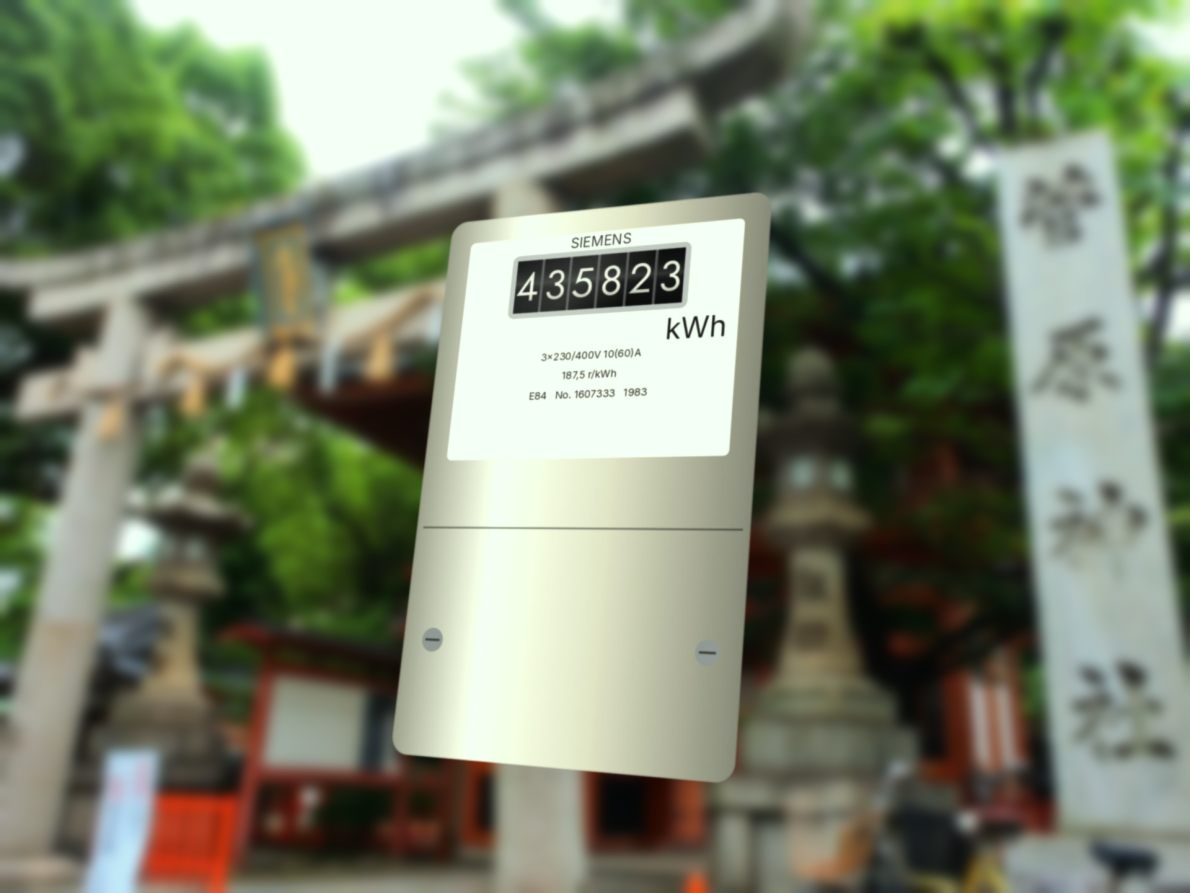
value=435823 unit=kWh
